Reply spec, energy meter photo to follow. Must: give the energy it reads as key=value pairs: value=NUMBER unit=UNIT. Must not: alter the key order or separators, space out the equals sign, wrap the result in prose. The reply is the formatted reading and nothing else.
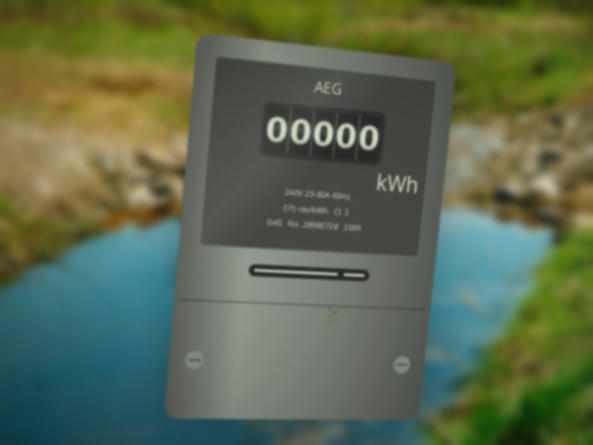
value=0 unit=kWh
